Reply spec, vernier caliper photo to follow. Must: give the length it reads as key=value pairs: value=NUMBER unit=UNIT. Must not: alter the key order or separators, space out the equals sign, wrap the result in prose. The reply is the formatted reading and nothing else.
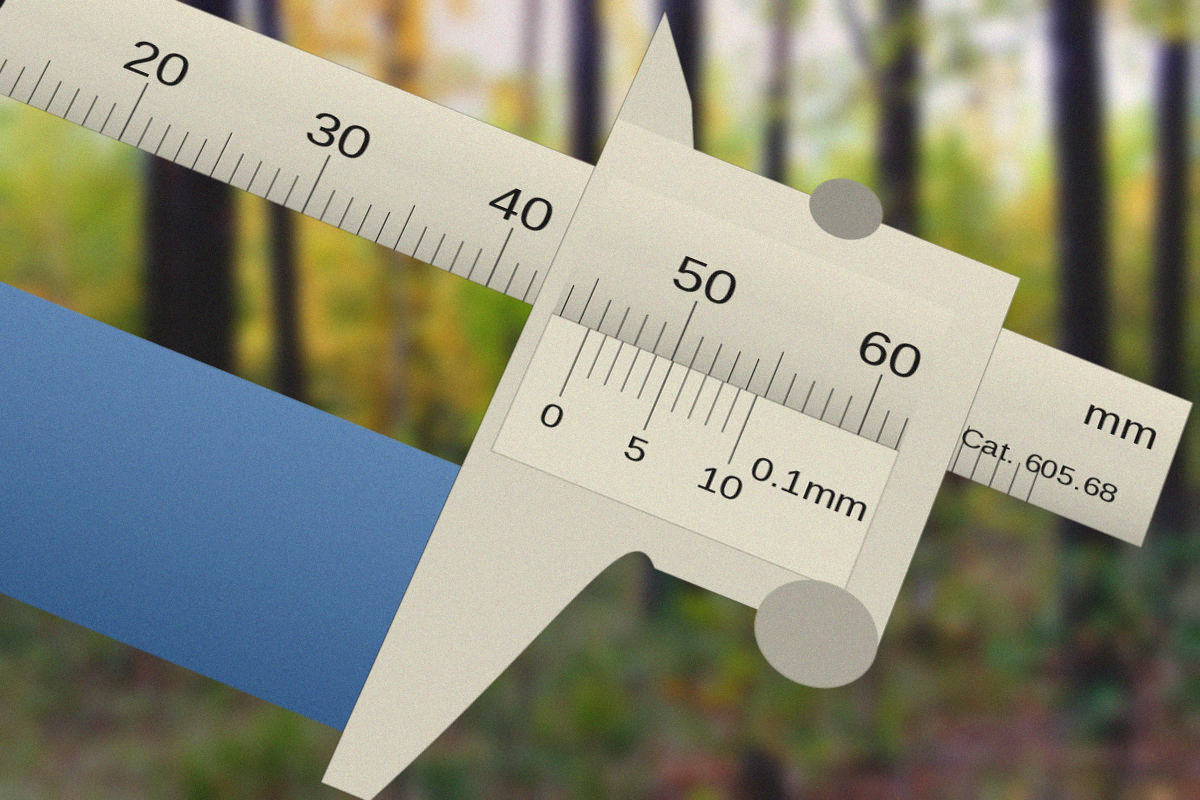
value=45.6 unit=mm
